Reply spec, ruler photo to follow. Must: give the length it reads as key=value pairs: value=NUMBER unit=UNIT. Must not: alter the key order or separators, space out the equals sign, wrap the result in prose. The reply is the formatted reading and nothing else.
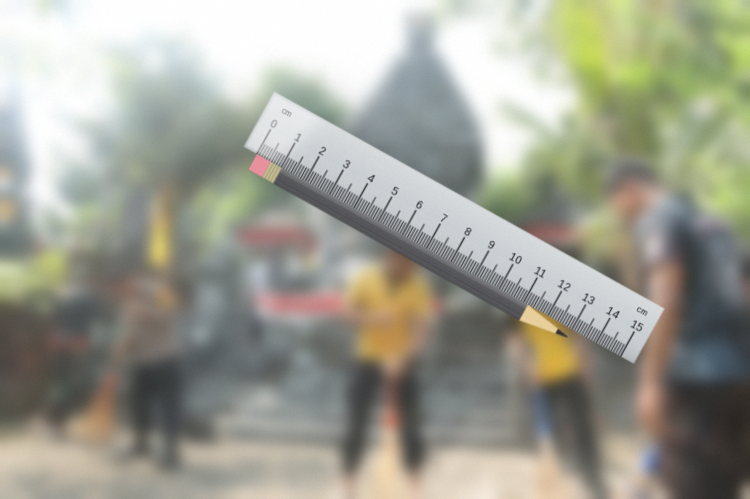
value=13 unit=cm
